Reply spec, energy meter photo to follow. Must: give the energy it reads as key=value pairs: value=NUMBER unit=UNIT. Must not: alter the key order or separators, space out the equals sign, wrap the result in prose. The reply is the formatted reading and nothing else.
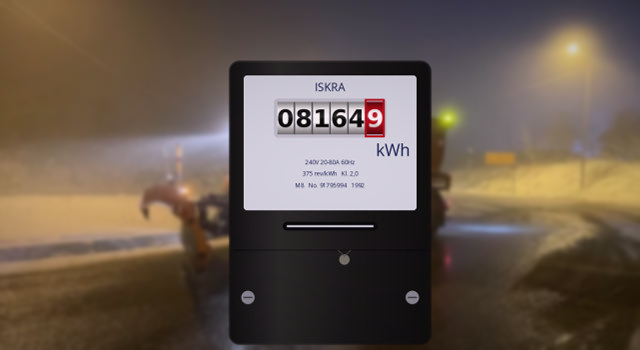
value=8164.9 unit=kWh
